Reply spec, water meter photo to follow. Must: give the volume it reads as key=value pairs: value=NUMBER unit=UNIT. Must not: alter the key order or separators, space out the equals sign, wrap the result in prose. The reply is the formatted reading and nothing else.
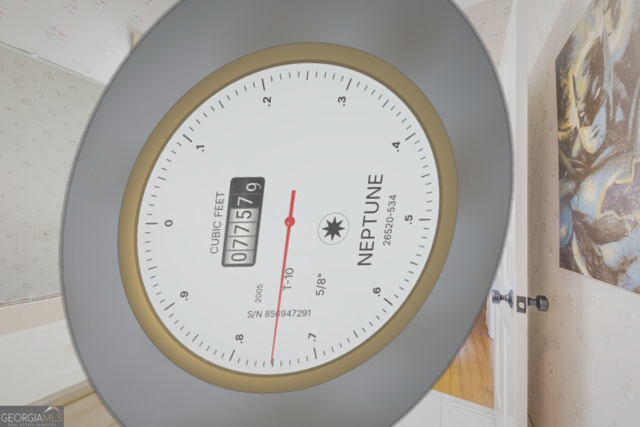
value=77578.75 unit=ft³
